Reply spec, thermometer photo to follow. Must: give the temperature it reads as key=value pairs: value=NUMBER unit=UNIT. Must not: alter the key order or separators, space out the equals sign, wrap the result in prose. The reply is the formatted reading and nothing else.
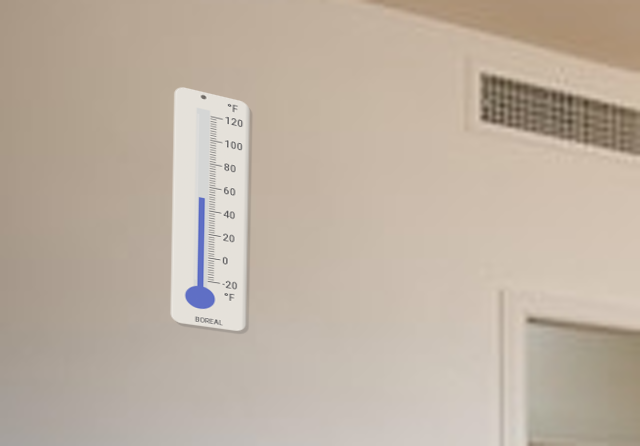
value=50 unit=°F
